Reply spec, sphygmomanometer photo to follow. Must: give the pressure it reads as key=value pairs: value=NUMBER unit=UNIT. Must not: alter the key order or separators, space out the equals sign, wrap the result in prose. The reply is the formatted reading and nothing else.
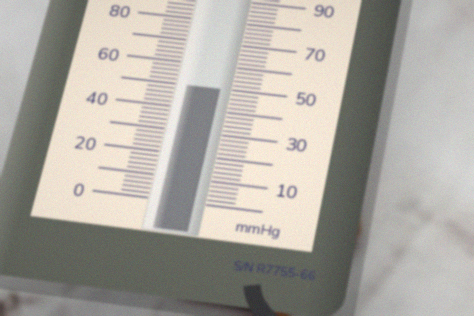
value=50 unit=mmHg
